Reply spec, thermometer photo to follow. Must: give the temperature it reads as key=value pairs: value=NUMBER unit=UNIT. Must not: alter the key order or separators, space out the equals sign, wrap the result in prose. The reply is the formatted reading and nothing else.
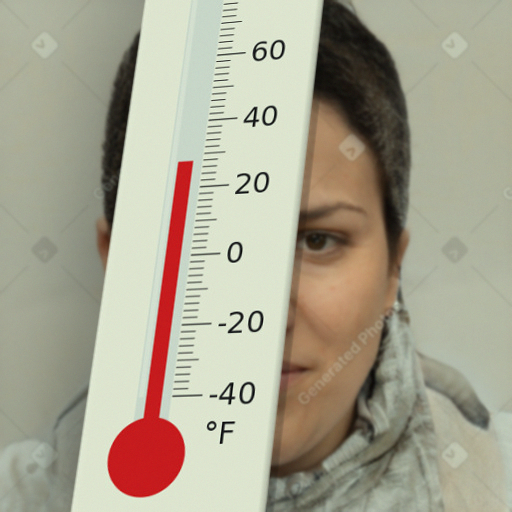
value=28 unit=°F
